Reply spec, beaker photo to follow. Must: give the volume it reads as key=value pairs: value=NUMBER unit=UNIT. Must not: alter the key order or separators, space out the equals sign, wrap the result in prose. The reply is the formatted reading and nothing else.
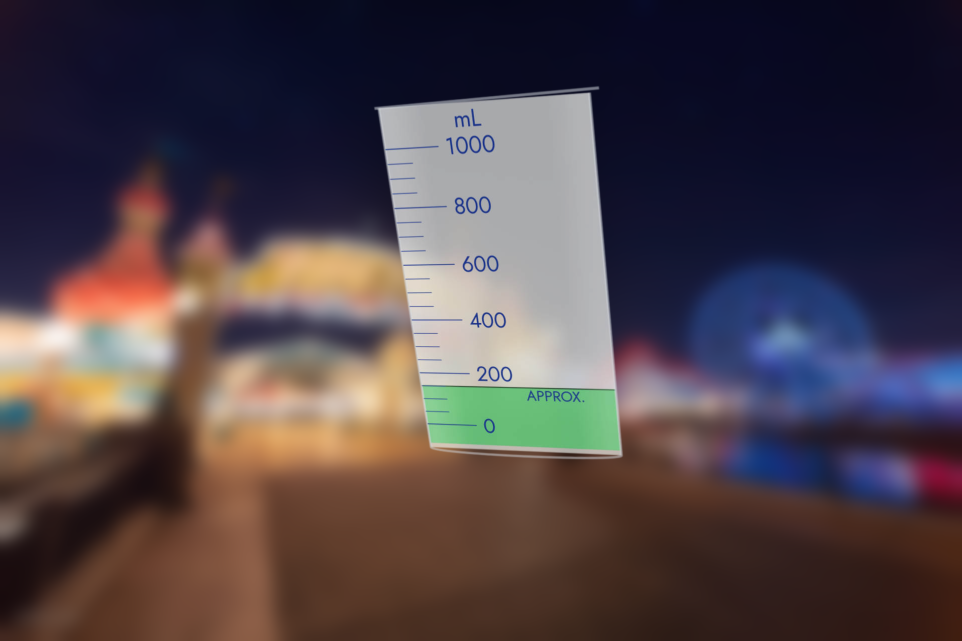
value=150 unit=mL
